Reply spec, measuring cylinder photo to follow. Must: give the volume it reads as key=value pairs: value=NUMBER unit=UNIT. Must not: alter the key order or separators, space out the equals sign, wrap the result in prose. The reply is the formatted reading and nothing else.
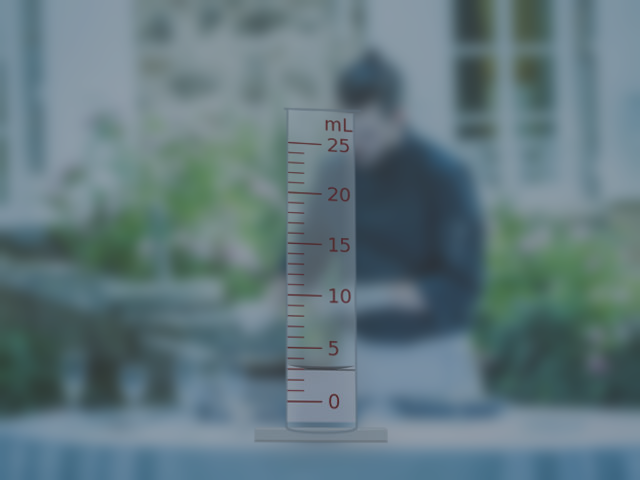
value=3 unit=mL
